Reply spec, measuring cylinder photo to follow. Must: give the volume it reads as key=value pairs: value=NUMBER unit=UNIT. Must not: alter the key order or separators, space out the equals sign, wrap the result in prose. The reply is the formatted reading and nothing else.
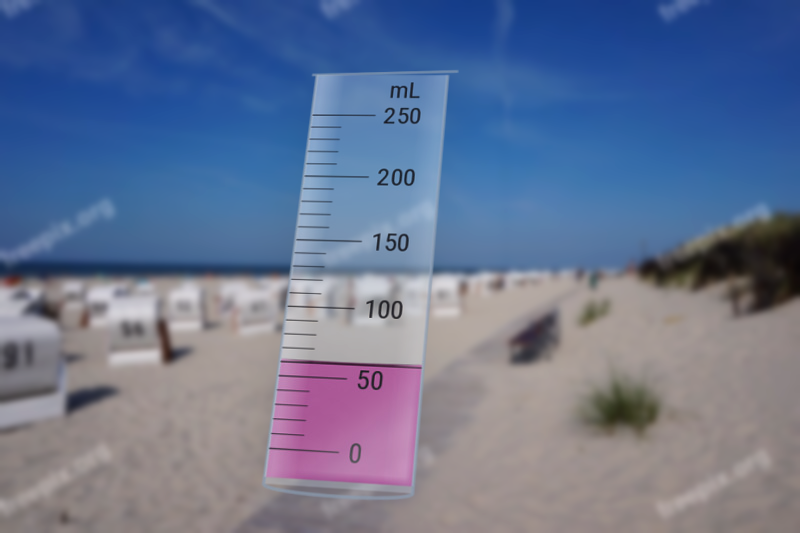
value=60 unit=mL
